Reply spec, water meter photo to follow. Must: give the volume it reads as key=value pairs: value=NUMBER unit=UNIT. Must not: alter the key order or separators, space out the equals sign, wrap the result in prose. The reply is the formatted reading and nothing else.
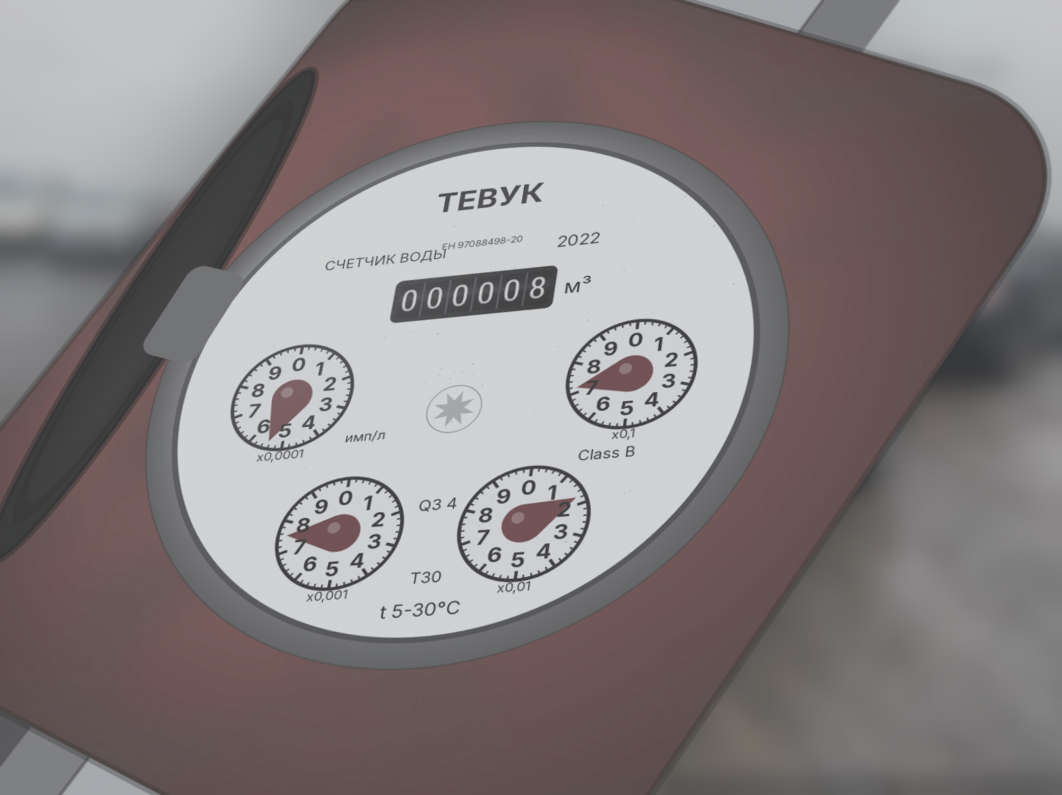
value=8.7175 unit=m³
